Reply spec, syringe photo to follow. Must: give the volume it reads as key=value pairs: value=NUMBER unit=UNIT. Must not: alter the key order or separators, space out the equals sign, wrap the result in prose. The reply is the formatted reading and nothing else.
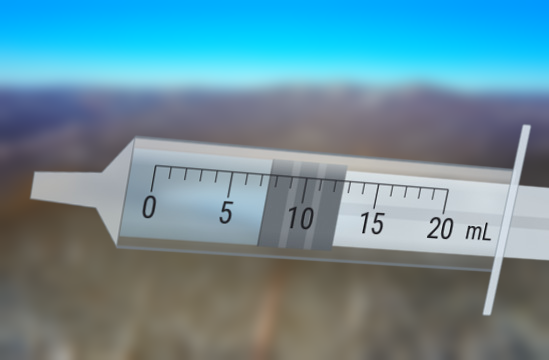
value=7.5 unit=mL
